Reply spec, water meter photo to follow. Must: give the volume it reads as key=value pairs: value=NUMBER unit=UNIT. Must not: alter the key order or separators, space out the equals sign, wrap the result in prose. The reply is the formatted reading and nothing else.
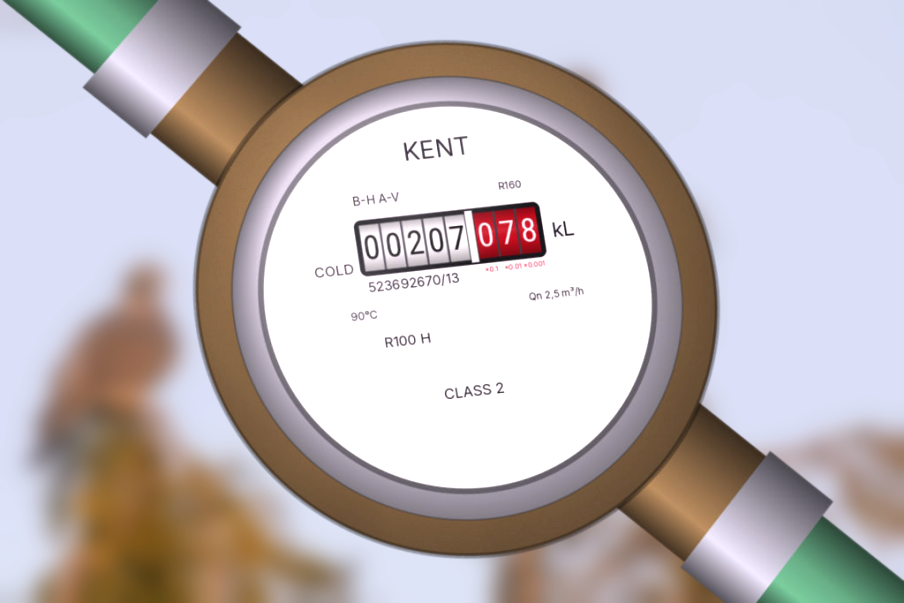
value=207.078 unit=kL
